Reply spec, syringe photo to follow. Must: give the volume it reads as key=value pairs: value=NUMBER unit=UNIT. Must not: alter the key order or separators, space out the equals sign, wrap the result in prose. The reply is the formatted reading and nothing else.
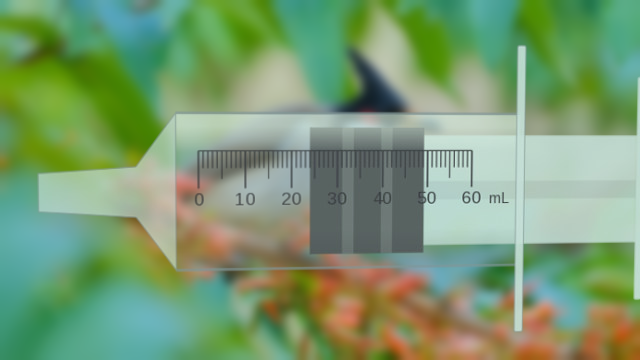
value=24 unit=mL
